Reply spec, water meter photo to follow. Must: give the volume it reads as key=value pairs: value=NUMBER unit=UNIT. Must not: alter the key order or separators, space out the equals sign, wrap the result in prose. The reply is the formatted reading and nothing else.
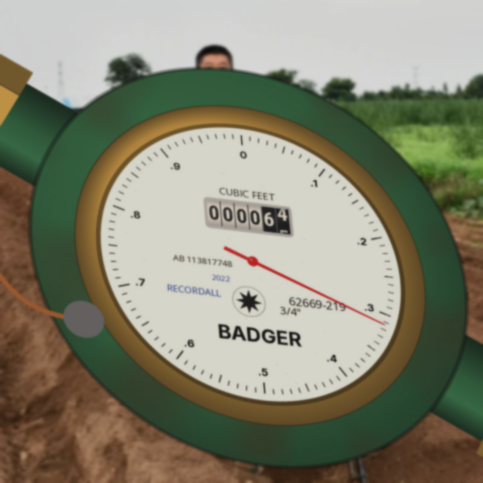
value=64.31 unit=ft³
